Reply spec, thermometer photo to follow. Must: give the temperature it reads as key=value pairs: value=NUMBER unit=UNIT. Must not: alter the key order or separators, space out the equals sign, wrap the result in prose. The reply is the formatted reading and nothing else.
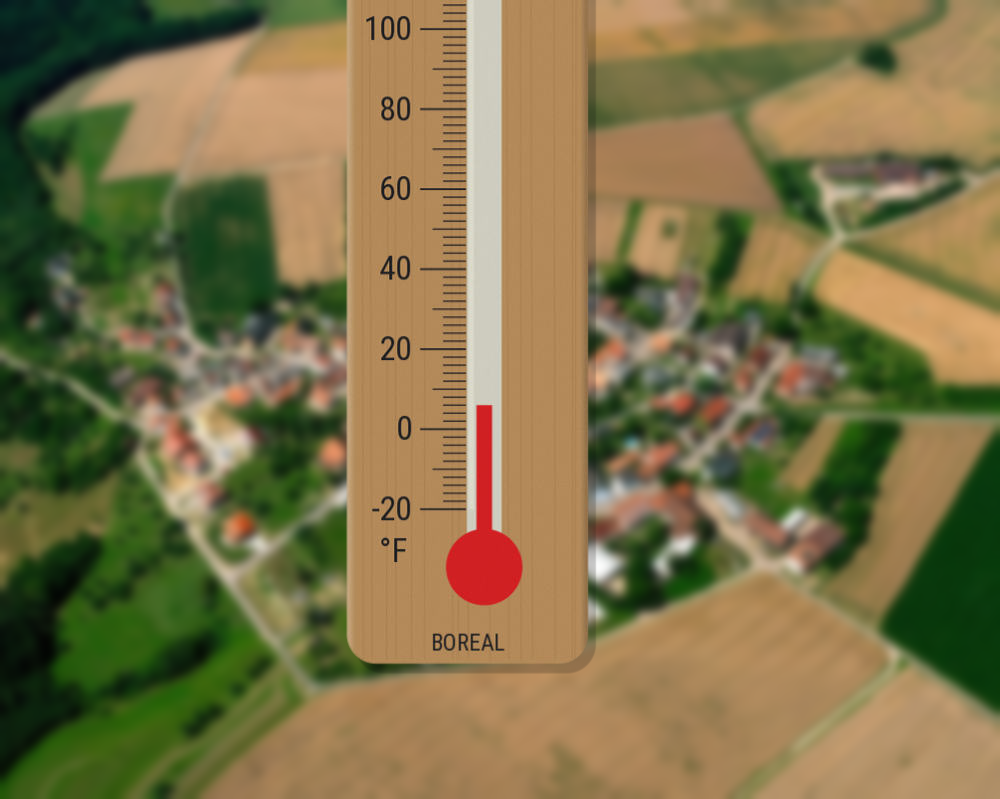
value=6 unit=°F
